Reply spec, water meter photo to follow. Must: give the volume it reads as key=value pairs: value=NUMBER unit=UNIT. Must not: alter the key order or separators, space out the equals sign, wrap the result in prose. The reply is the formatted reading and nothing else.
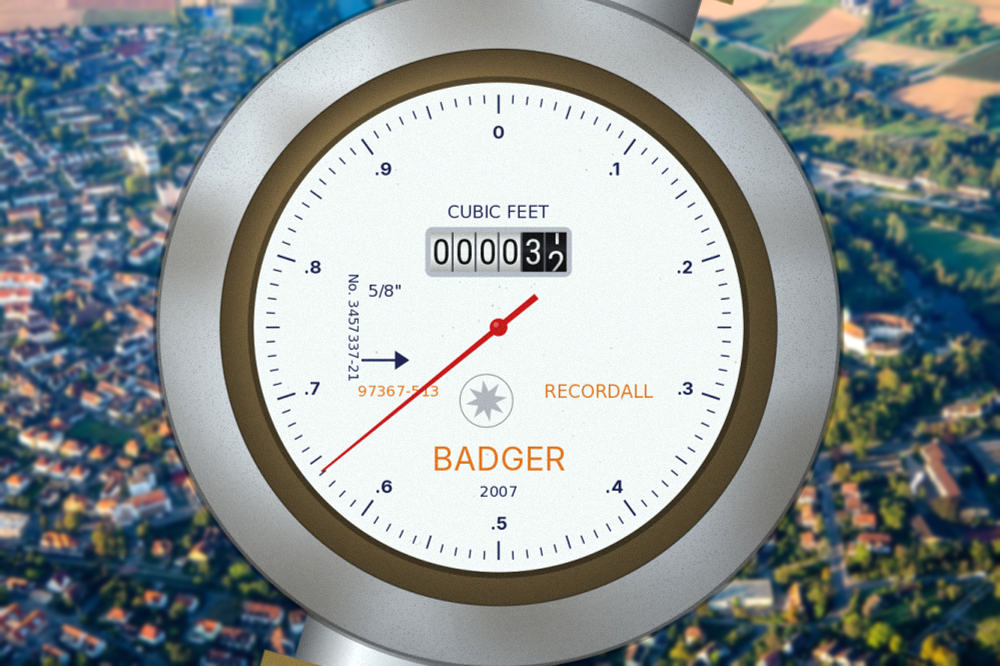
value=31.64 unit=ft³
